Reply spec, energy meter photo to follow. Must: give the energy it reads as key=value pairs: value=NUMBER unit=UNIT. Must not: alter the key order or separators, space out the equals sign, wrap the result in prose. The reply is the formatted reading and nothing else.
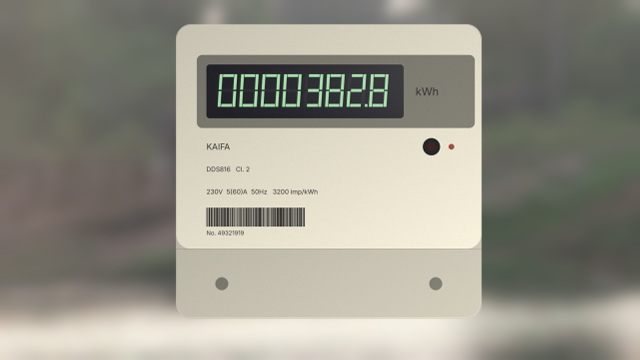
value=382.8 unit=kWh
